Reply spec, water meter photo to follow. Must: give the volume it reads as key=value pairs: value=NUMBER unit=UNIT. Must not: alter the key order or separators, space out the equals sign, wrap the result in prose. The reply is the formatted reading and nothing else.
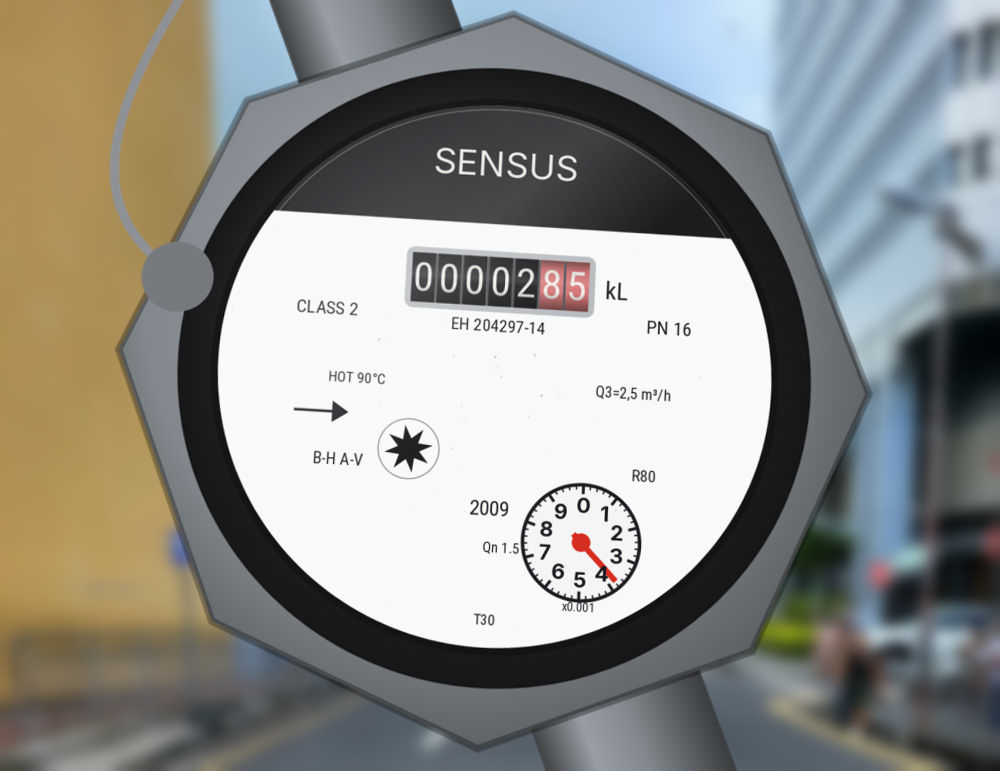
value=2.853 unit=kL
